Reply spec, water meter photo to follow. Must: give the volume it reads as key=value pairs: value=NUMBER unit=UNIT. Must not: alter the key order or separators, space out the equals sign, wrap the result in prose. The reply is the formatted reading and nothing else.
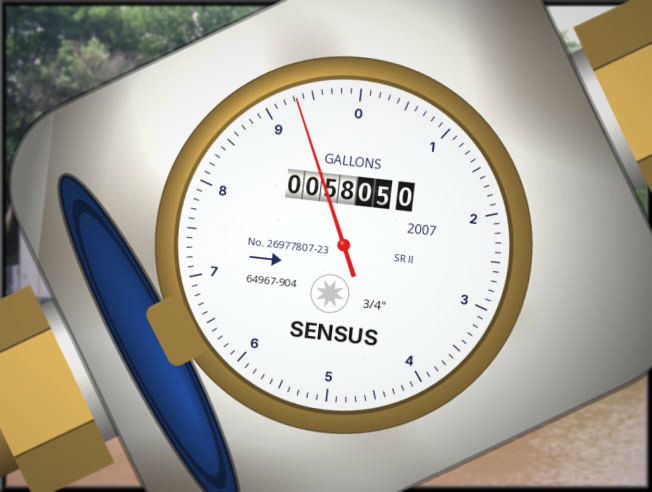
value=58049.3 unit=gal
